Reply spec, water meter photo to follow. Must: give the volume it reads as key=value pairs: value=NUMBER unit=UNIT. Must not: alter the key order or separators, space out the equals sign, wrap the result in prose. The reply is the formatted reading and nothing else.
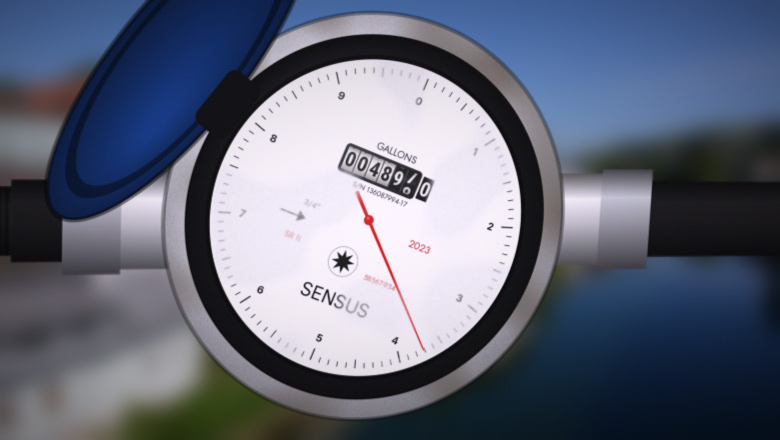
value=48973.7 unit=gal
